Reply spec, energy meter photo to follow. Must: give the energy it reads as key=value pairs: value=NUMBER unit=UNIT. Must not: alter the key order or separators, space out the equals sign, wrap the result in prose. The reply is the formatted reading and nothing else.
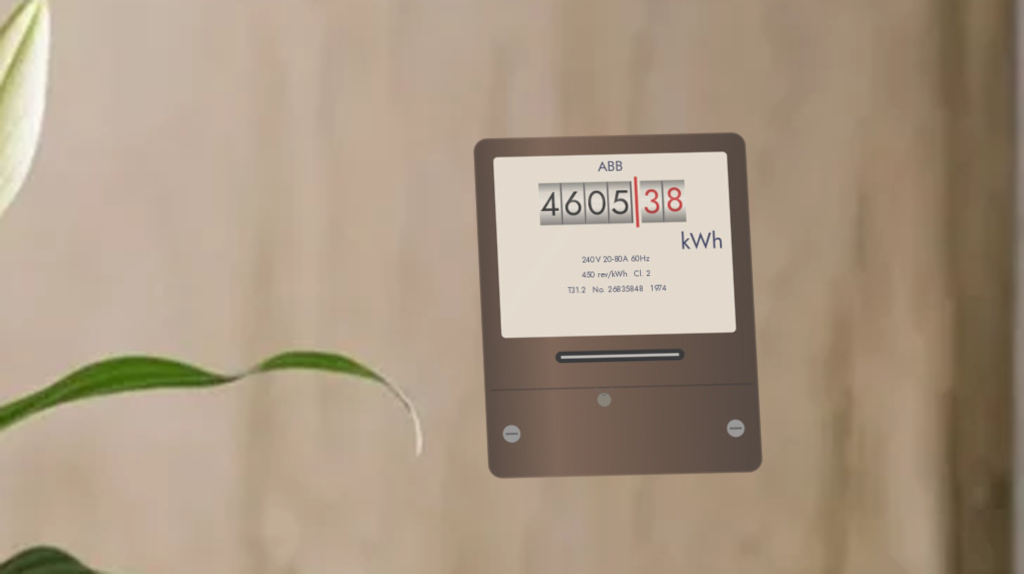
value=4605.38 unit=kWh
